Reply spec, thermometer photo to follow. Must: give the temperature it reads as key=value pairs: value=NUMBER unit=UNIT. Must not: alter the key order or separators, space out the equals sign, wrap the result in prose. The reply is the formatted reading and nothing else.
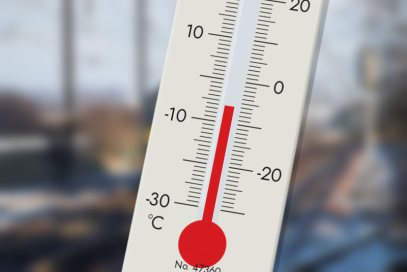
value=-6 unit=°C
